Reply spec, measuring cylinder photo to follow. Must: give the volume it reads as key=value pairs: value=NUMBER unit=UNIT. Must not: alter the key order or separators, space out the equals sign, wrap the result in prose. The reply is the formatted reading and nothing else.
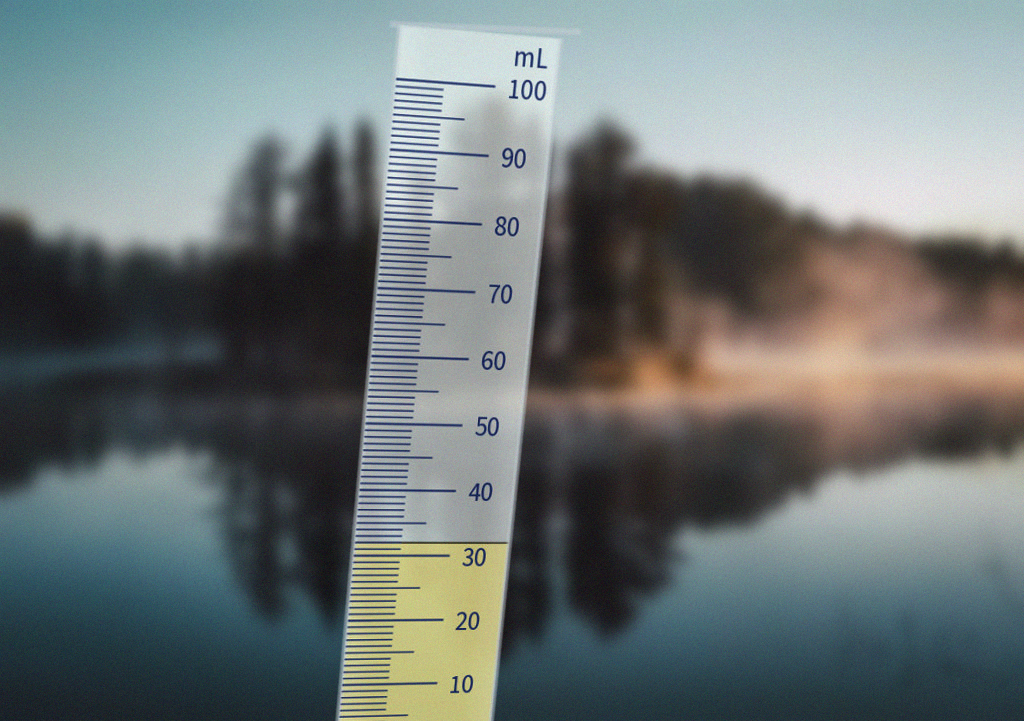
value=32 unit=mL
